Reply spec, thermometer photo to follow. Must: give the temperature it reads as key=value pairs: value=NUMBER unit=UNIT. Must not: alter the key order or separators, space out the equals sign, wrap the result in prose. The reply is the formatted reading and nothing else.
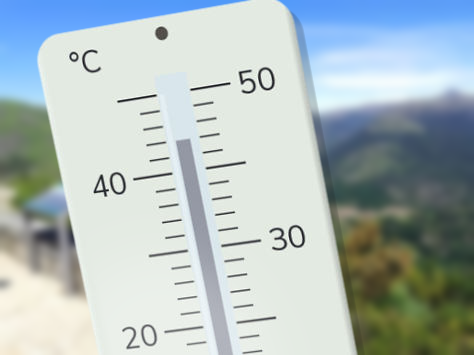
value=44 unit=°C
